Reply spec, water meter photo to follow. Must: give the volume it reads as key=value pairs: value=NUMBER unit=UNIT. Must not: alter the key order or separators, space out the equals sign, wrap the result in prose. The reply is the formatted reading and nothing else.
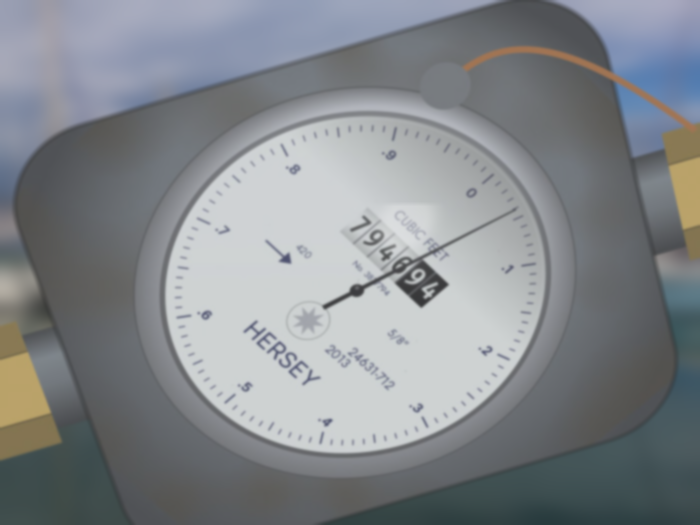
value=794694.04 unit=ft³
